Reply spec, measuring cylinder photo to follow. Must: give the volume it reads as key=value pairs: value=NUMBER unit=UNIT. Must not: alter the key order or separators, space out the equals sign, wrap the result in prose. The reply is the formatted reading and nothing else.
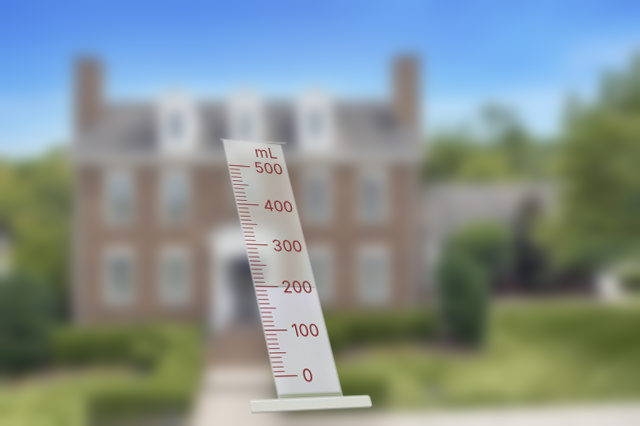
value=200 unit=mL
